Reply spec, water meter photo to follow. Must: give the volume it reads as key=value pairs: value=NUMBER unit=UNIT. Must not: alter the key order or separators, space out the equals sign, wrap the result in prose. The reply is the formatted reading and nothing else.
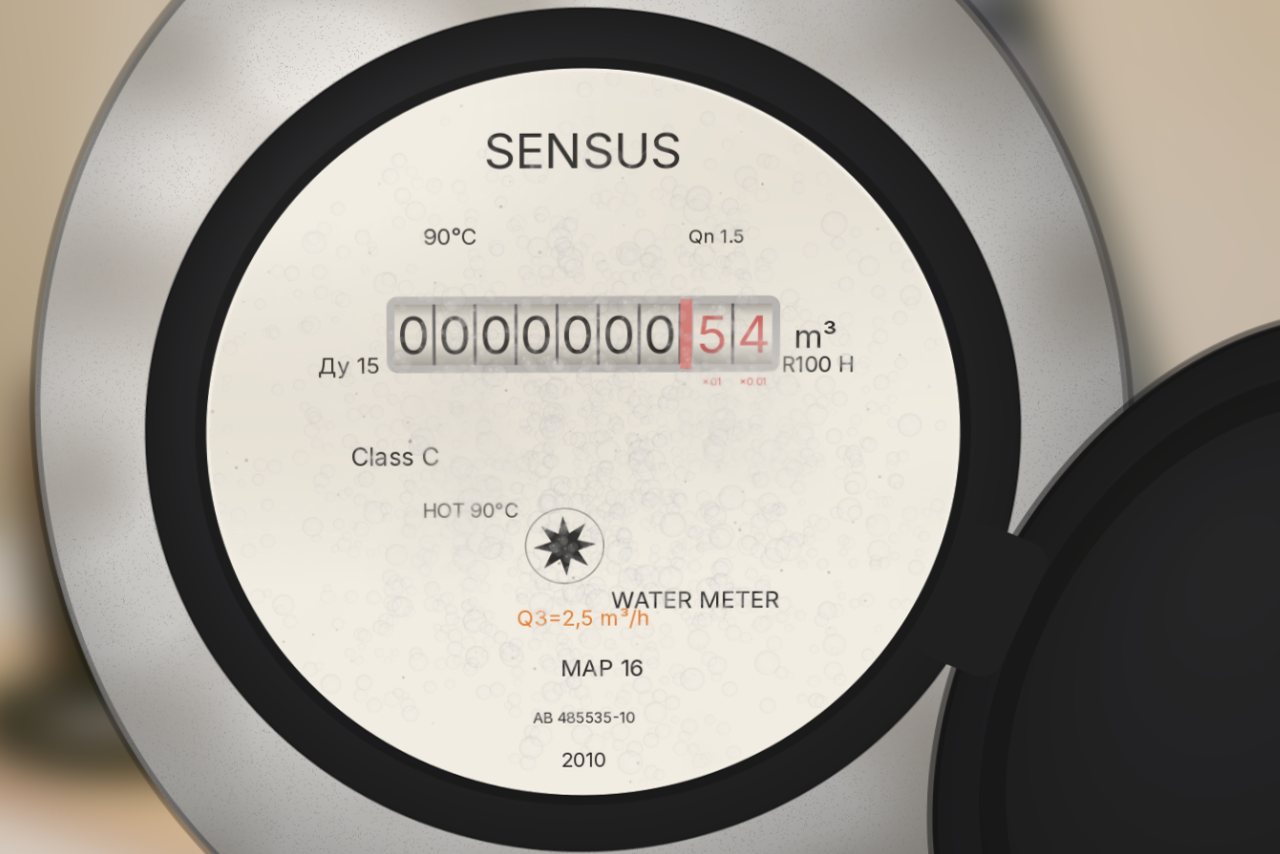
value=0.54 unit=m³
